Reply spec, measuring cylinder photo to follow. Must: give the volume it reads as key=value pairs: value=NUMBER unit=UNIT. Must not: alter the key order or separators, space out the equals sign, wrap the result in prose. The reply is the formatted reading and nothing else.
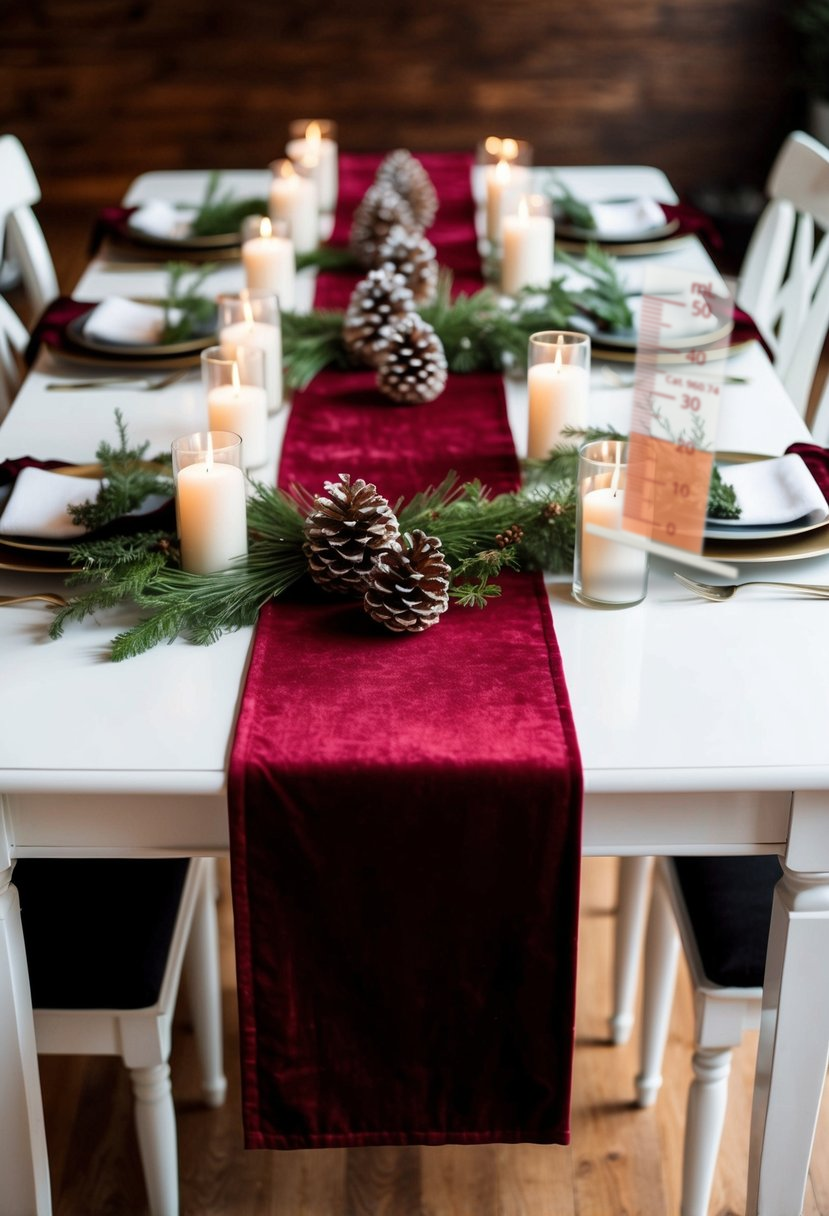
value=20 unit=mL
